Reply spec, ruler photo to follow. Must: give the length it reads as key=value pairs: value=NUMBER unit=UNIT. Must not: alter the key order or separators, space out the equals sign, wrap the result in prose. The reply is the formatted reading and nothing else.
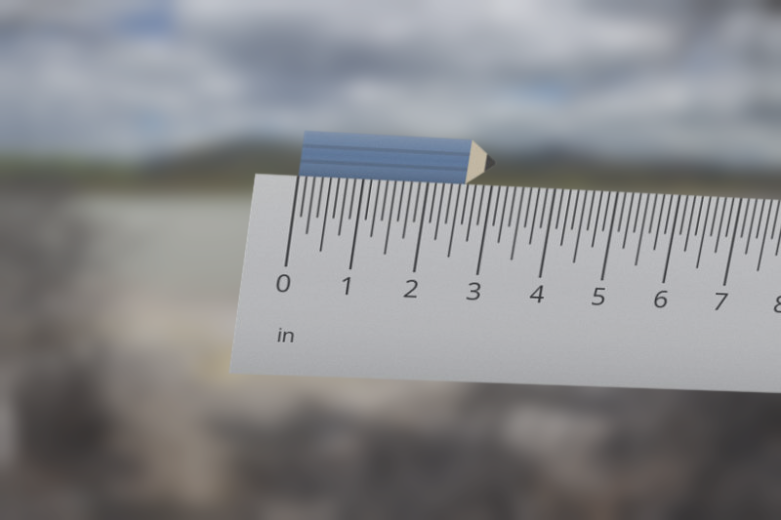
value=3 unit=in
